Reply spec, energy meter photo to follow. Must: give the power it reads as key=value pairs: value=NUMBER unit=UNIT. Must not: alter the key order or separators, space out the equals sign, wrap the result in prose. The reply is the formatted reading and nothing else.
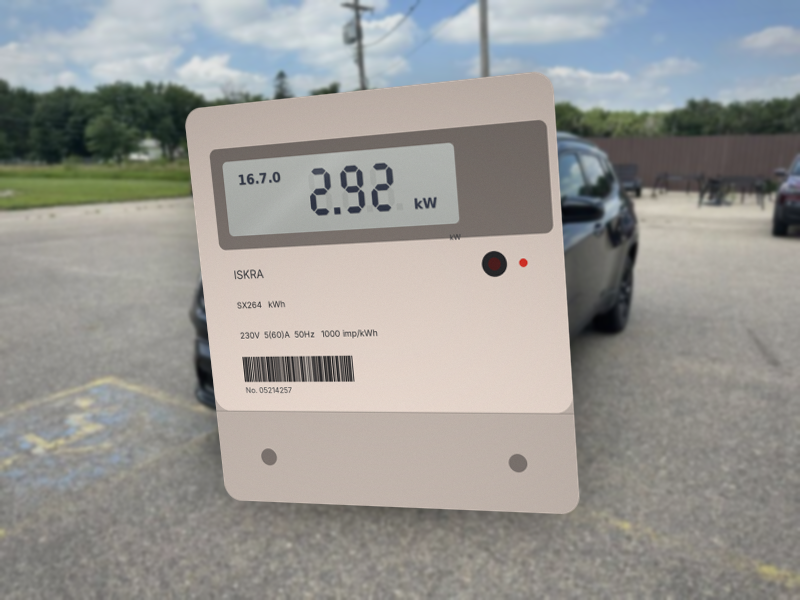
value=2.92 unit=kW
